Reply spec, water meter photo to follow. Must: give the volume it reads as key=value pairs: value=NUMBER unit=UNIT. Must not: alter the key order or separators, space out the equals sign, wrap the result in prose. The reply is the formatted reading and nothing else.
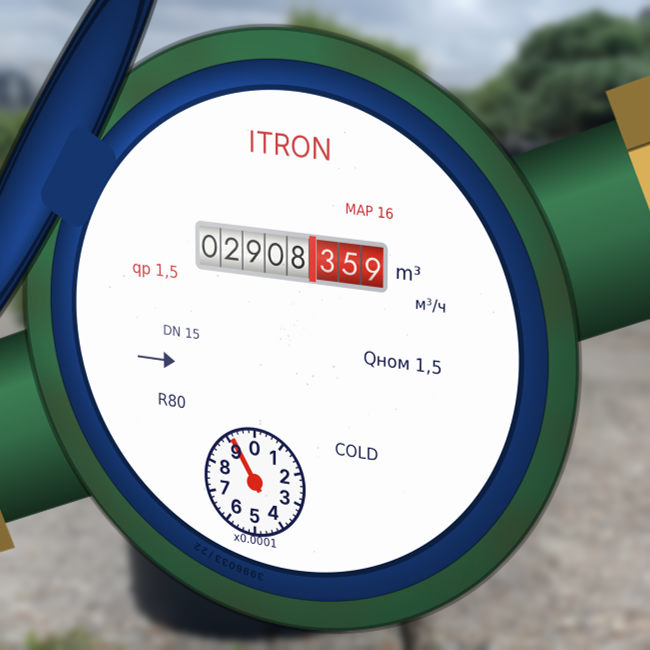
value=2908.3589 unit=m³
